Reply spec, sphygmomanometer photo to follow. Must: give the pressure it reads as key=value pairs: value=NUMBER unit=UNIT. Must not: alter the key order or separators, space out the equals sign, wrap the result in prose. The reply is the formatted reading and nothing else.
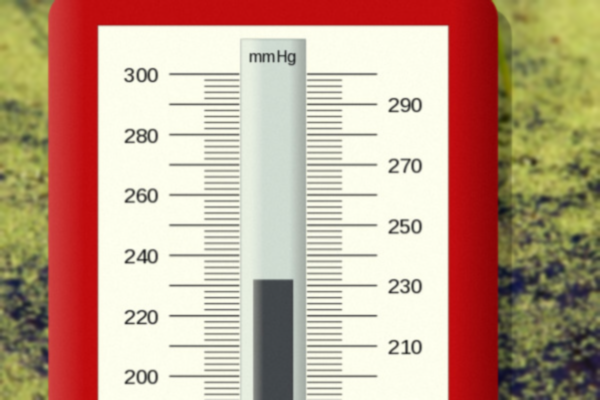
value=232 unit=mmHg
